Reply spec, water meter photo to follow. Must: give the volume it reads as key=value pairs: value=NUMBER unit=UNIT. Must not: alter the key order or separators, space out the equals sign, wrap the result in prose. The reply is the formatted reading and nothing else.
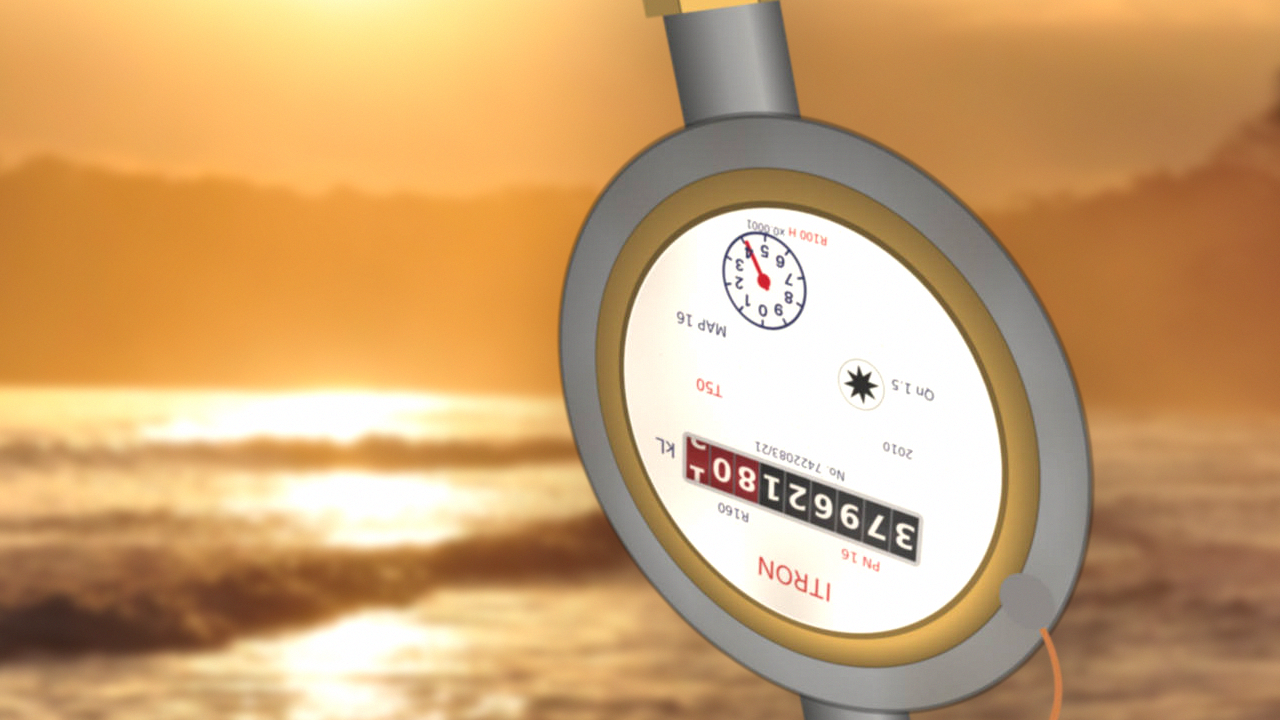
value=379621.8014 unit=kL
